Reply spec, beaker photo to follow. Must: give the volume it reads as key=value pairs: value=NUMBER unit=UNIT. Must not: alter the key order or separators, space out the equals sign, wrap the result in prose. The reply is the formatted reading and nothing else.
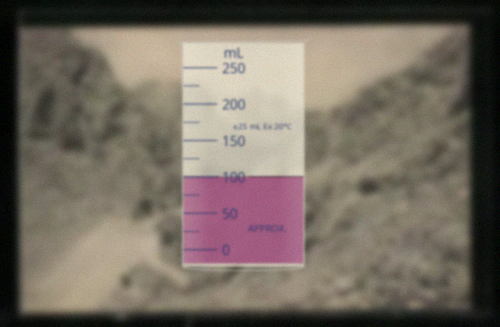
value=100 unit=mL
